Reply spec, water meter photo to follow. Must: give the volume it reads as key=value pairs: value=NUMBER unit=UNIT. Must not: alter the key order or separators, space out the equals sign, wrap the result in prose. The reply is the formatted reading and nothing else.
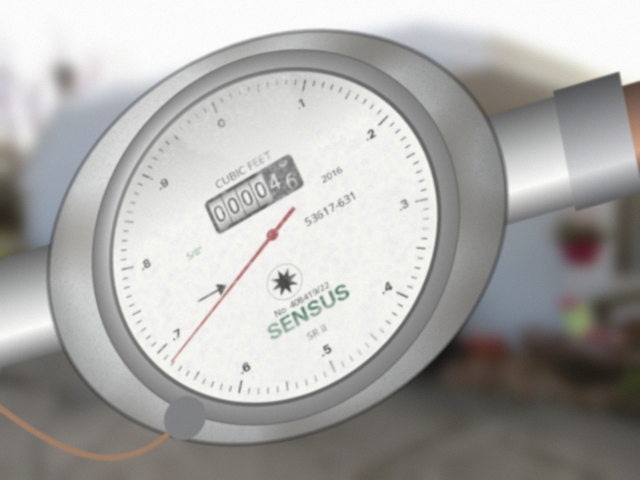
value=45.68 unit=ft³
